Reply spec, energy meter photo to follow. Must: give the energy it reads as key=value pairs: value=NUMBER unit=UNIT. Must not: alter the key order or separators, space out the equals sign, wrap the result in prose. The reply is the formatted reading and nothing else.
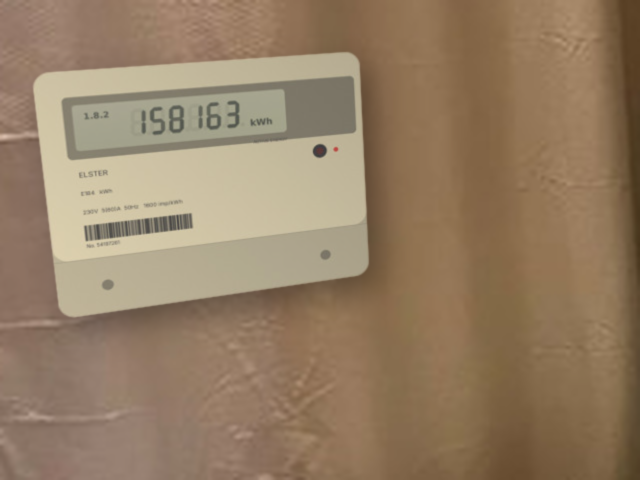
value=158163 unit=kWh
